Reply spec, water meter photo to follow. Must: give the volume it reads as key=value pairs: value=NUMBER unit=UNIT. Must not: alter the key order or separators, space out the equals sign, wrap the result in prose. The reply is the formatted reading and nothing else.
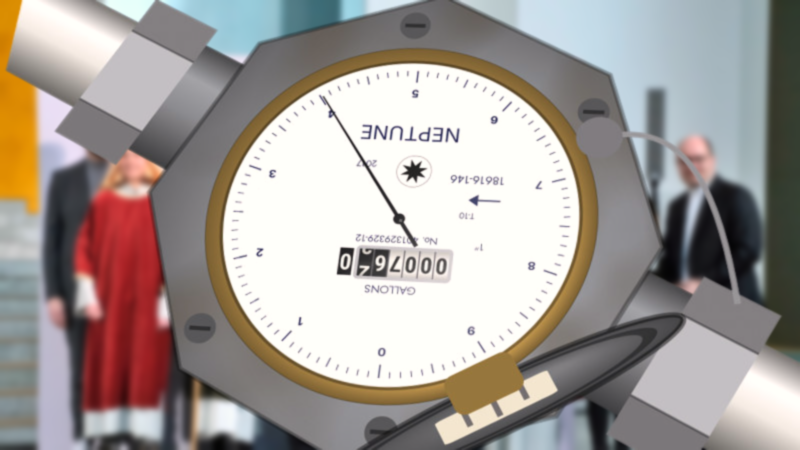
value=7624.0 unit=gal
